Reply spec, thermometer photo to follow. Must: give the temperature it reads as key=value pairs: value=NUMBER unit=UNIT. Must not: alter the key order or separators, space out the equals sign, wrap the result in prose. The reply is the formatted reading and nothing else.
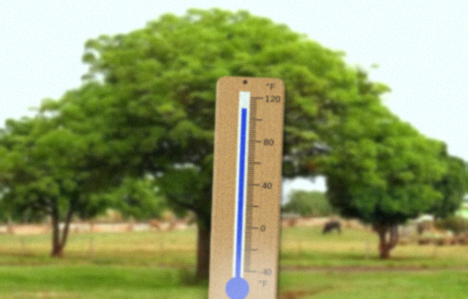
value=110 unit=°F
